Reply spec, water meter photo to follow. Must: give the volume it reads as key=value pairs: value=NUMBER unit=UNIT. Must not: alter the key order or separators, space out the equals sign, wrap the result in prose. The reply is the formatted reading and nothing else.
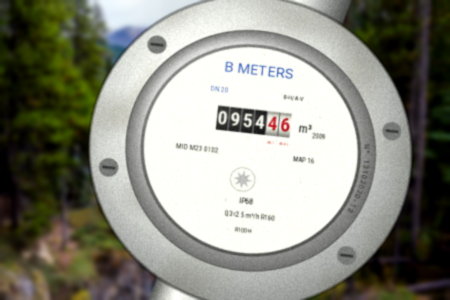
value=954.46 unit=m³
